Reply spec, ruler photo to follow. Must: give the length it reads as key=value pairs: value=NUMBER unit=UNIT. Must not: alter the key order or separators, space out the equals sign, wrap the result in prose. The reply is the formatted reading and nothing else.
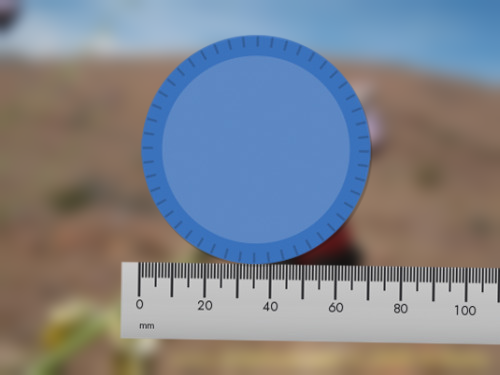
value=70 unit=mm
